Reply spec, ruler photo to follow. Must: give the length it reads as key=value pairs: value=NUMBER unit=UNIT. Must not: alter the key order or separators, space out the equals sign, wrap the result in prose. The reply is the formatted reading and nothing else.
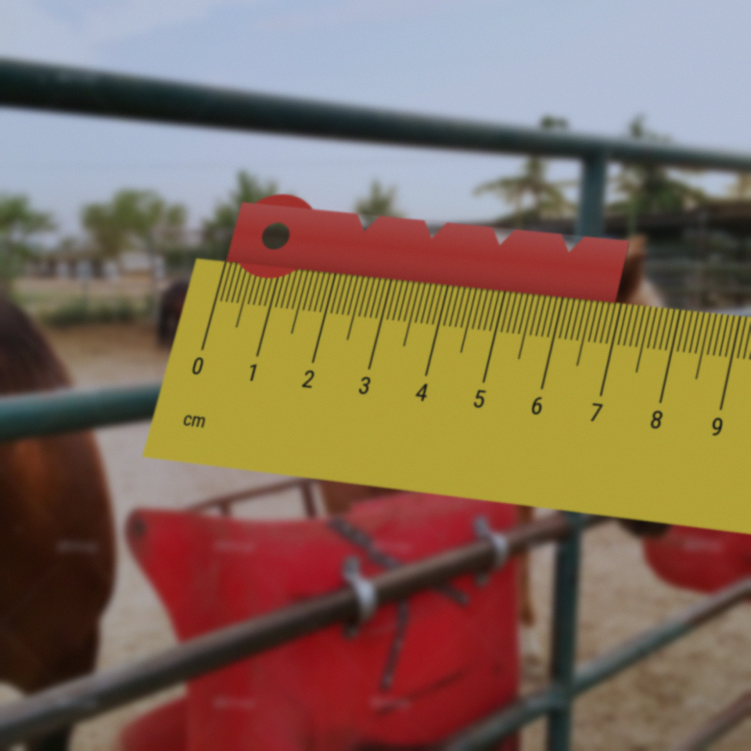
value=6.9 unit=cm
